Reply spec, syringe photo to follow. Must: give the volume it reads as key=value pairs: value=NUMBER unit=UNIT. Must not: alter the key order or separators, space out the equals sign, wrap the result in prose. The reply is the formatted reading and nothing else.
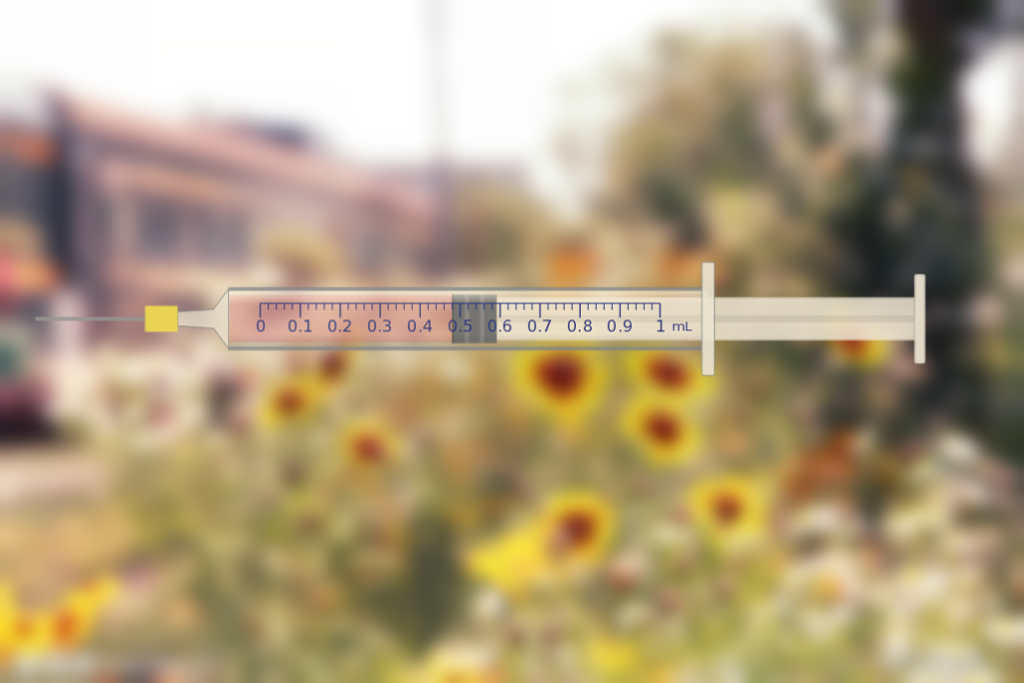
value=0.48 unit=mL
